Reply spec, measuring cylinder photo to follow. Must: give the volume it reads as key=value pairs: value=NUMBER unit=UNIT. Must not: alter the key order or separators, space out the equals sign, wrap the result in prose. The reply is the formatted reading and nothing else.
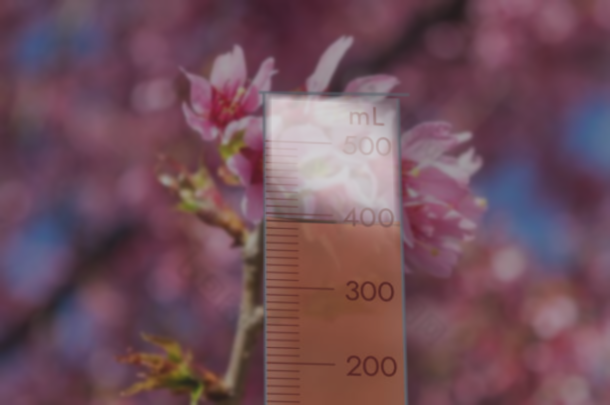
value=390 unit=mL
